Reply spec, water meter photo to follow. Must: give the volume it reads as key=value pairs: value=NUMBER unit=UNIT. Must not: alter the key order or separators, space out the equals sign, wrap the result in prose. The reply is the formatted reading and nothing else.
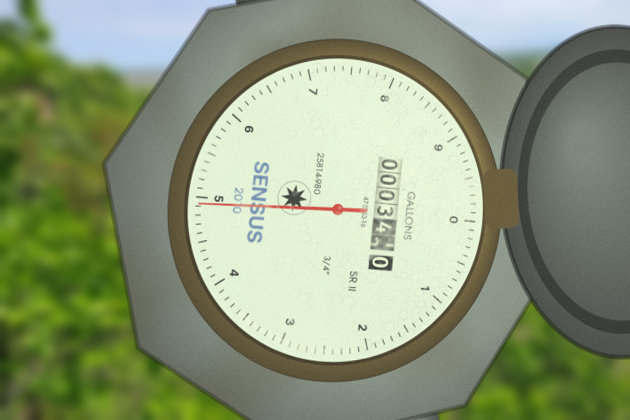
value=3414.9 unit=gal
